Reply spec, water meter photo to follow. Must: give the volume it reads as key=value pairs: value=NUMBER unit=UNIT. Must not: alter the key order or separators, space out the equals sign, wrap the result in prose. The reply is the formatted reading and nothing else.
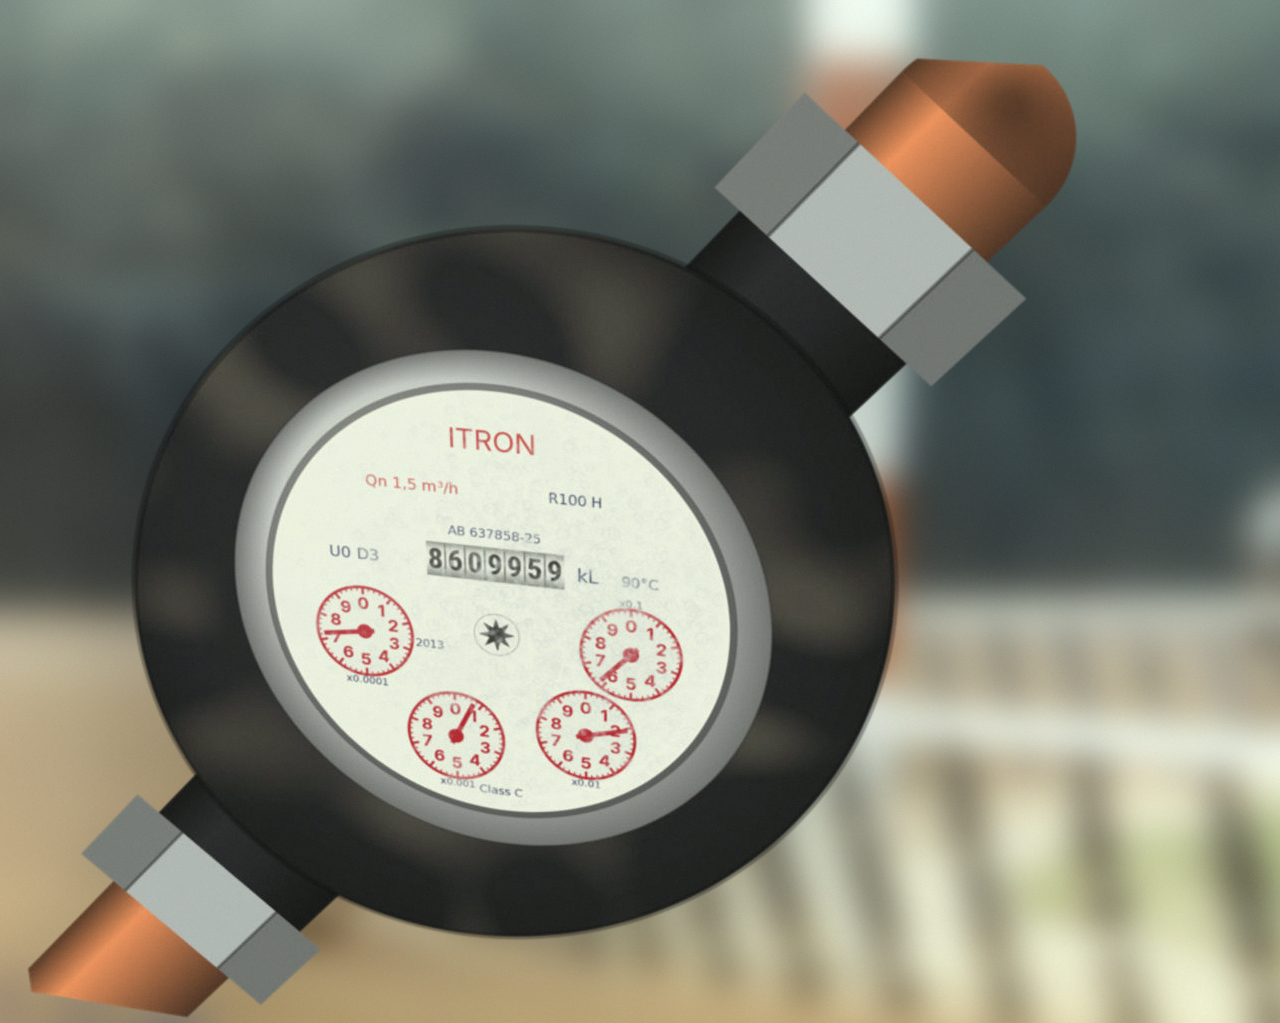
value=8609959.6207 unit=kL
